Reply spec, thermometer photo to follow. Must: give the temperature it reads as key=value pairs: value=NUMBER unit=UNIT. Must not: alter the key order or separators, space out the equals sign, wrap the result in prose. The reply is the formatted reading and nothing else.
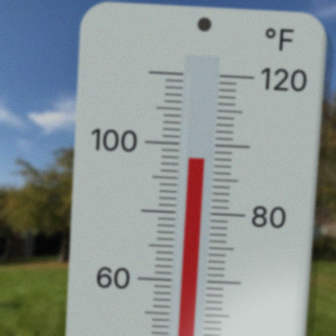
value=96 unit=°F
